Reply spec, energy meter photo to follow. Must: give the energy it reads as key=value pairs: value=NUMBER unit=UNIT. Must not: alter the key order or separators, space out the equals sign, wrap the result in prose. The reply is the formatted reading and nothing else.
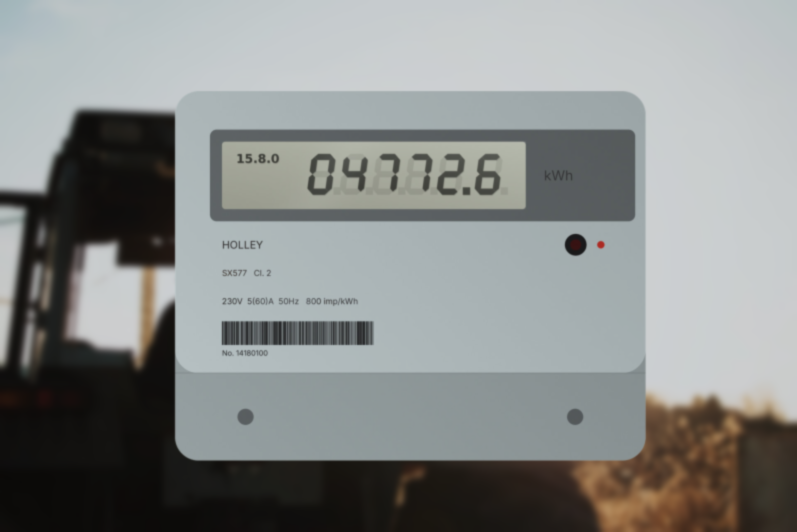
value=4772.6 unit=kWh
